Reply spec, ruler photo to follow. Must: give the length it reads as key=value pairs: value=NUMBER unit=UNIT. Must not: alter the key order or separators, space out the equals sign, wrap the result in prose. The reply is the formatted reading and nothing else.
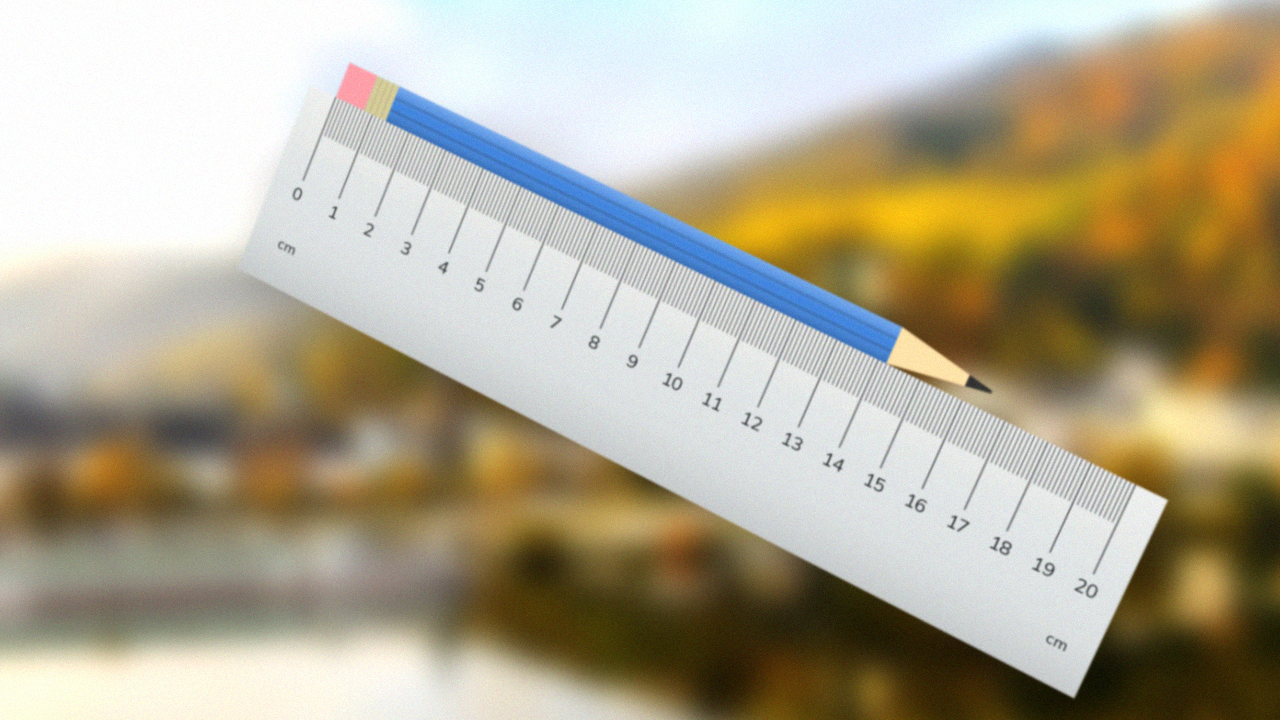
value=16.5 unit=cm
